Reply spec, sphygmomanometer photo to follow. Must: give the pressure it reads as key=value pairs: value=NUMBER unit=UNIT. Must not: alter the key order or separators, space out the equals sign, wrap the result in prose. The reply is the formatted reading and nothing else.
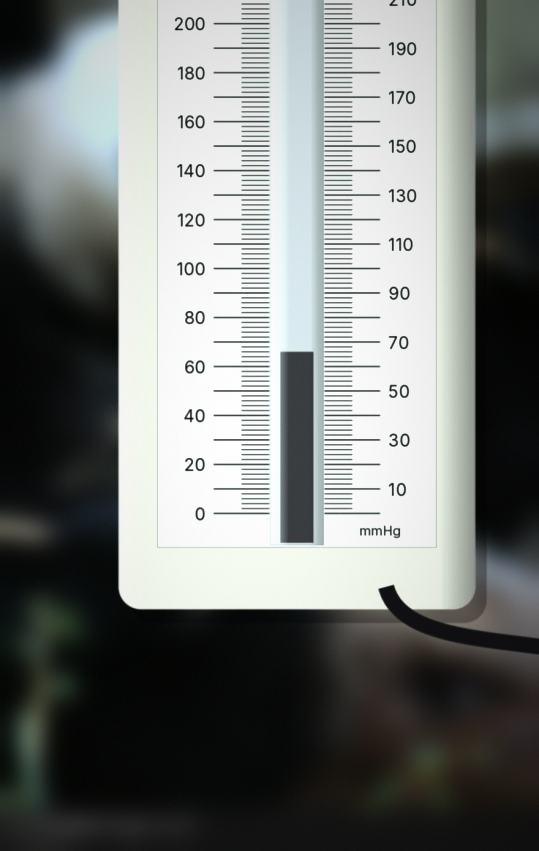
value=66 unit=mmHg
